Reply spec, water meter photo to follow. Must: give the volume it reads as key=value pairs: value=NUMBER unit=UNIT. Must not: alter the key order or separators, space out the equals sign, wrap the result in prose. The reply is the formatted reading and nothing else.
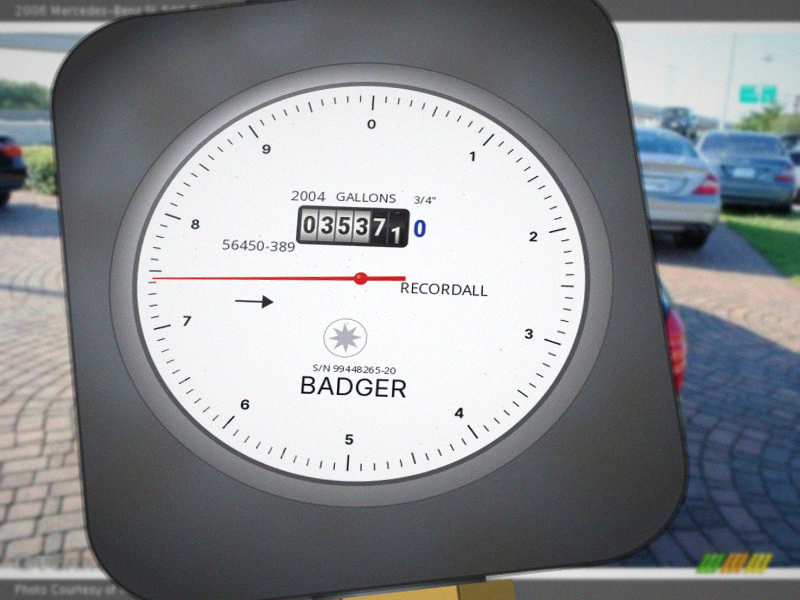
value=353707.4 unit=gal
